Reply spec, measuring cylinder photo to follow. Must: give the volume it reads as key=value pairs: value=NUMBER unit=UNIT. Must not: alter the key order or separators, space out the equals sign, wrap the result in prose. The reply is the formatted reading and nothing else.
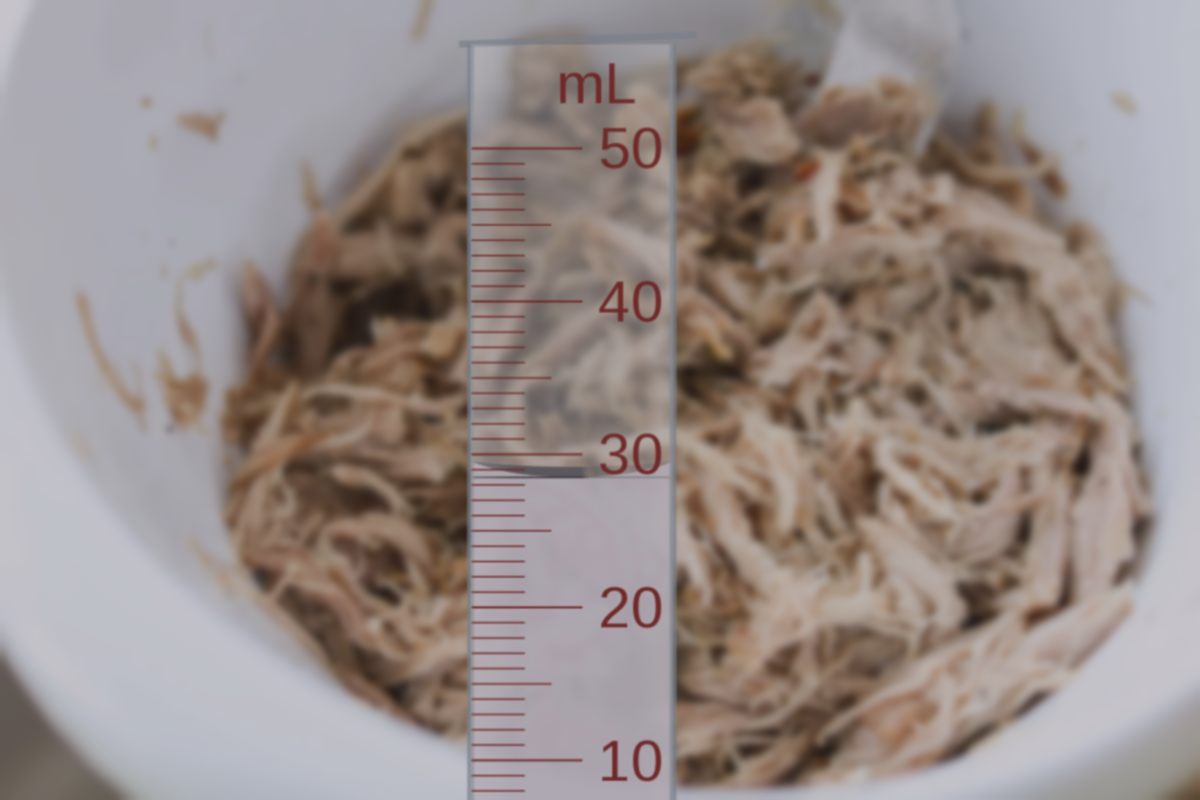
value=28.5 unit=mL
